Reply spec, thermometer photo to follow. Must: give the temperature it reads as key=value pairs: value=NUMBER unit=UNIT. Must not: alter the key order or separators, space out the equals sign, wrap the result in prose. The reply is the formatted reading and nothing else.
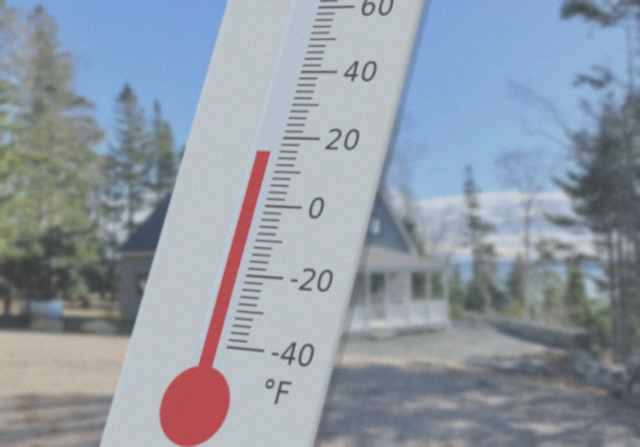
value=16 unit=°F
